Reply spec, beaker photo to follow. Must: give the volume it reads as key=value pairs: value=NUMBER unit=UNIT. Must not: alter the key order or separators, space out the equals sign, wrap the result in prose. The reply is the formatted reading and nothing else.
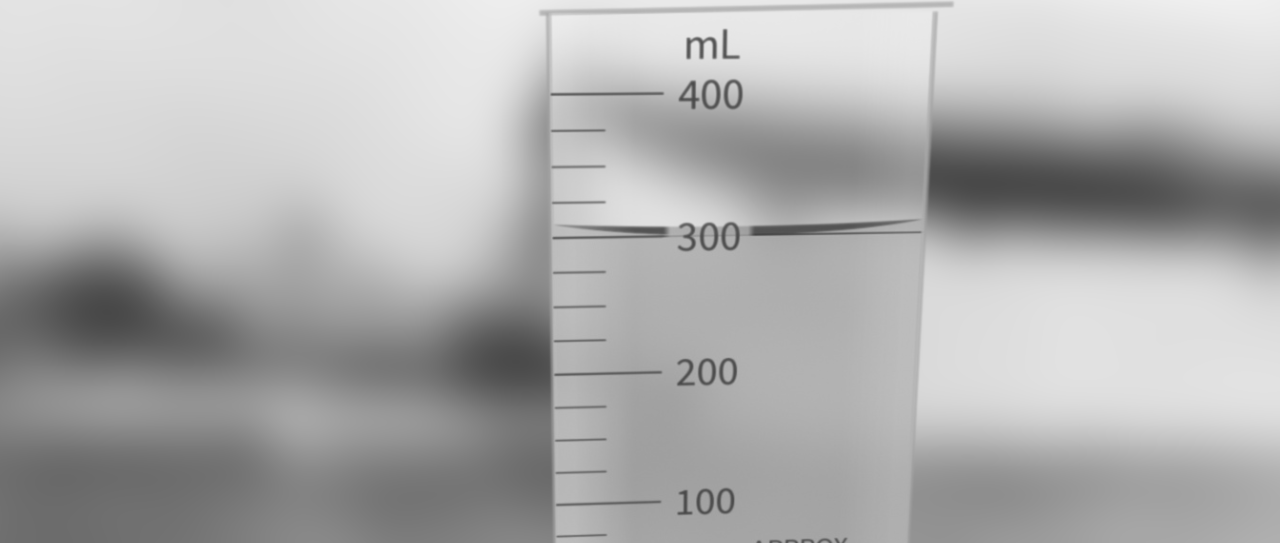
value=300 unit=mL
